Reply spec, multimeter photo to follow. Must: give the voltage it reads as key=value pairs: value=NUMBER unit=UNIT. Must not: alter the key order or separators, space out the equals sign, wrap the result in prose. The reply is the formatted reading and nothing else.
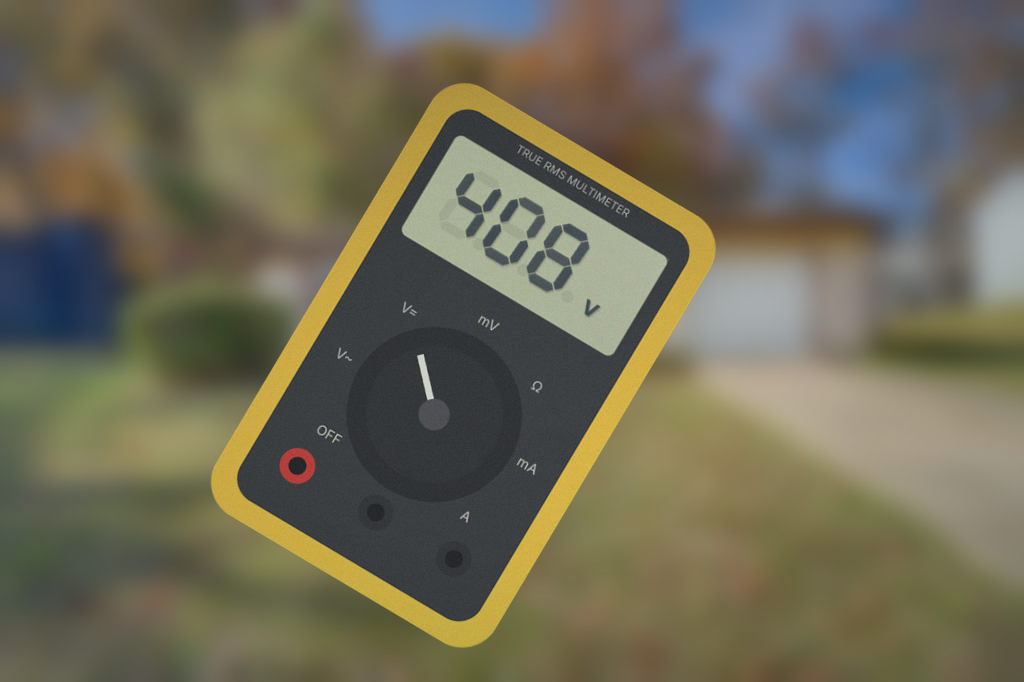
value=408 unit=V
